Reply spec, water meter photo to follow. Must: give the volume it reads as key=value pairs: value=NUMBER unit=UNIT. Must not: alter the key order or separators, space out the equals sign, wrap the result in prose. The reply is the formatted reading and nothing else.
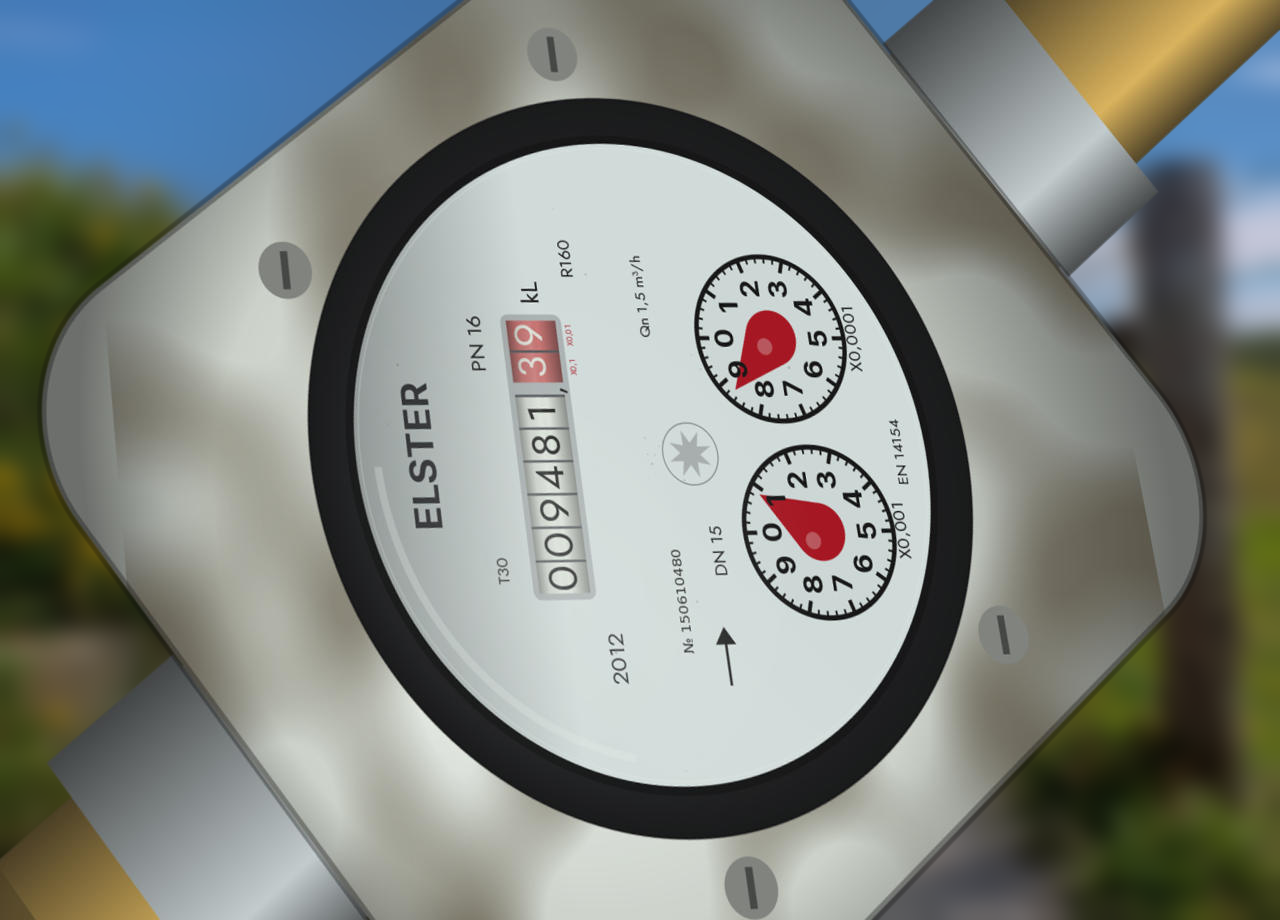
value=9481.3908 unit=kL
